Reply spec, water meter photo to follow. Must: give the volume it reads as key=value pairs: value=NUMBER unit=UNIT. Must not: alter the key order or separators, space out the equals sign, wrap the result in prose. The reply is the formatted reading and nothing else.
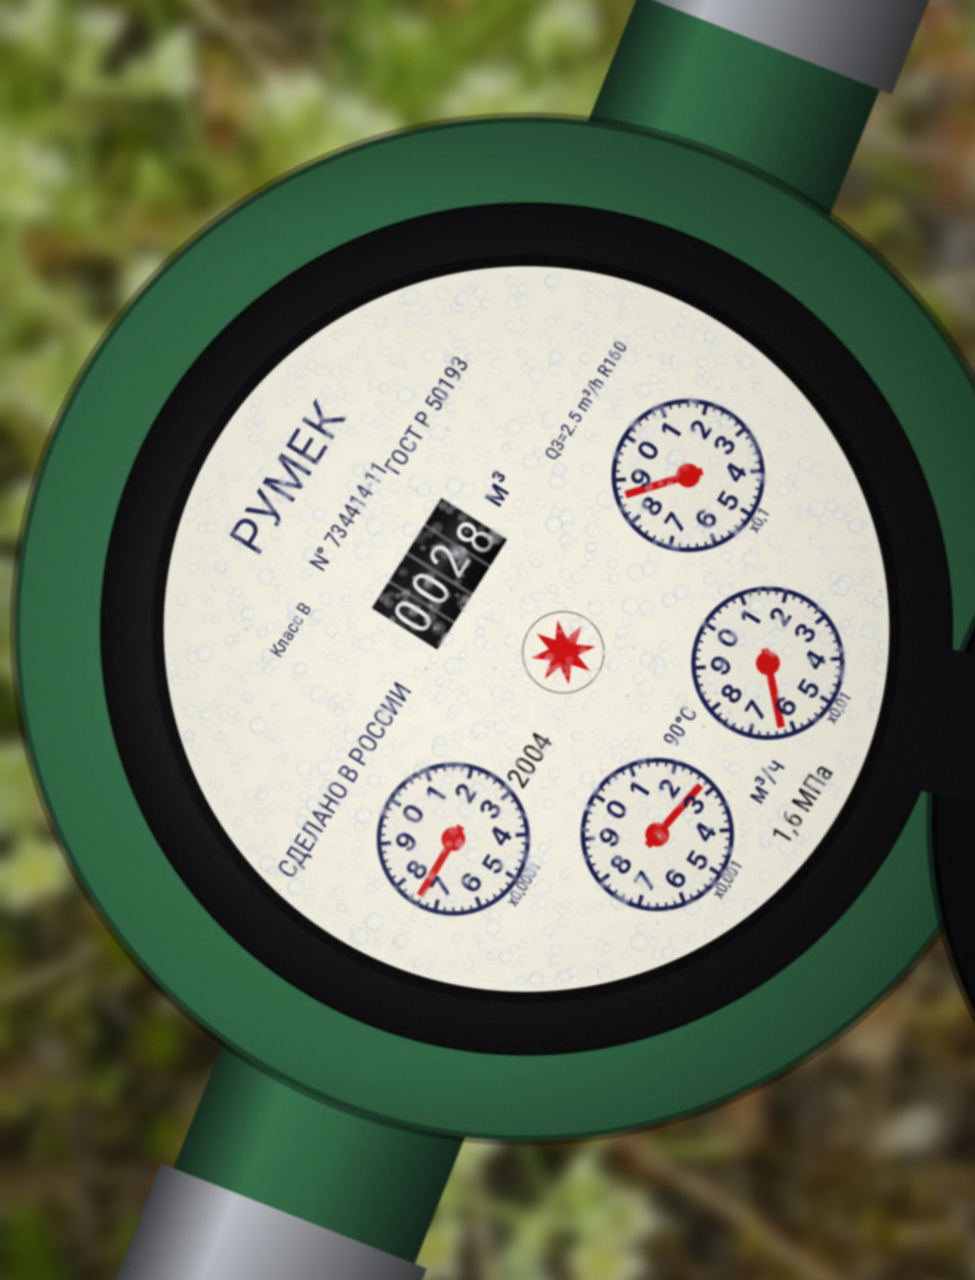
value=27.8627 unit=m³
